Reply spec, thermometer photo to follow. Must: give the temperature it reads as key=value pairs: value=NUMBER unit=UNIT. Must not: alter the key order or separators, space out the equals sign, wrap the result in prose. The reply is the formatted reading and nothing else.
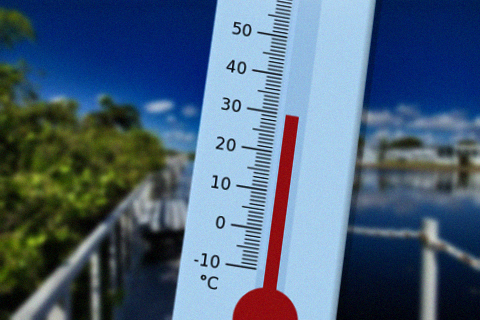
value=30 unit=°C
